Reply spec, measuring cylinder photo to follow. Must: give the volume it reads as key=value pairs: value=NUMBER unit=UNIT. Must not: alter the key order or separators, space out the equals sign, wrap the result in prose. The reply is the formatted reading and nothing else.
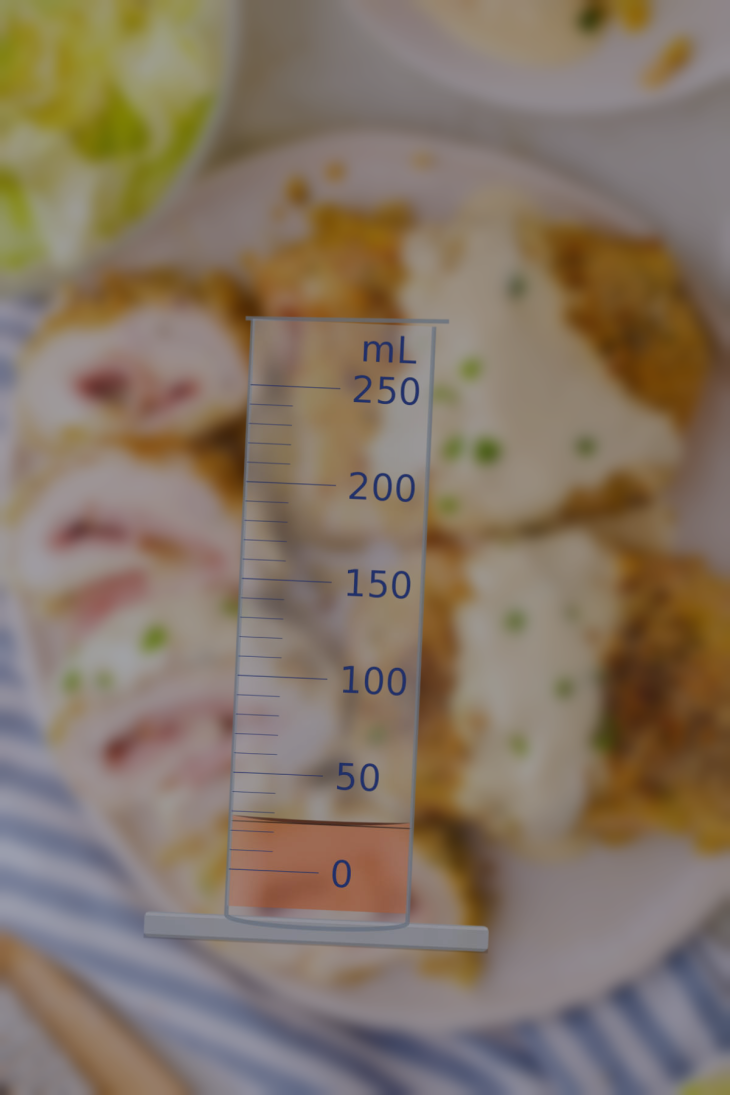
value=25 unit=mL
